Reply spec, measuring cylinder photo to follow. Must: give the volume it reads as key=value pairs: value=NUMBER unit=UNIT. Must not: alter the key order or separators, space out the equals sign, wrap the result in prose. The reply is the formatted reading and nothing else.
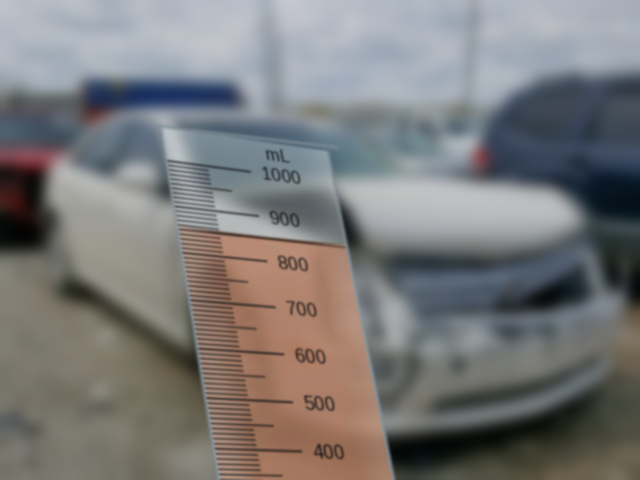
value=850 unit=mL
